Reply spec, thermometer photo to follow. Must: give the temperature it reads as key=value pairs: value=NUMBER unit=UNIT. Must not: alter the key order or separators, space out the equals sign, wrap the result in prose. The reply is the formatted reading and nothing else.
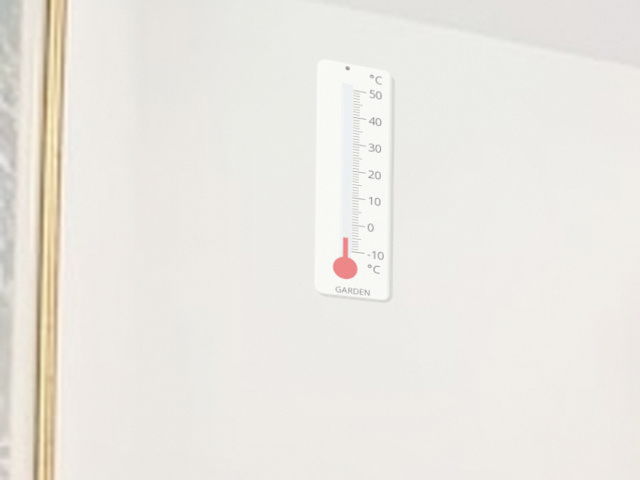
value=-5 unit=°C
